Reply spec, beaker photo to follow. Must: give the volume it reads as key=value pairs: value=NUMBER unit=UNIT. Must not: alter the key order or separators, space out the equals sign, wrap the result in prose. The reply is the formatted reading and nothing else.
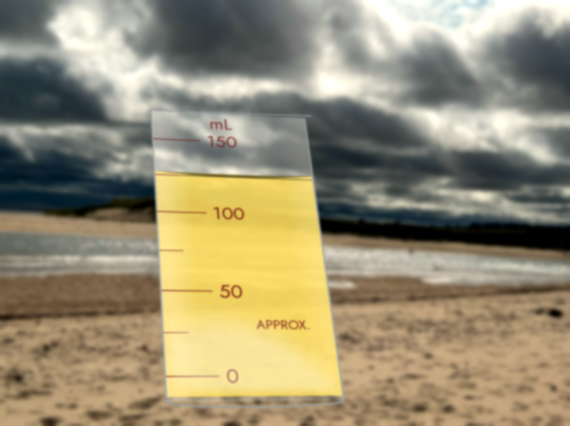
value=125 unit=mL
